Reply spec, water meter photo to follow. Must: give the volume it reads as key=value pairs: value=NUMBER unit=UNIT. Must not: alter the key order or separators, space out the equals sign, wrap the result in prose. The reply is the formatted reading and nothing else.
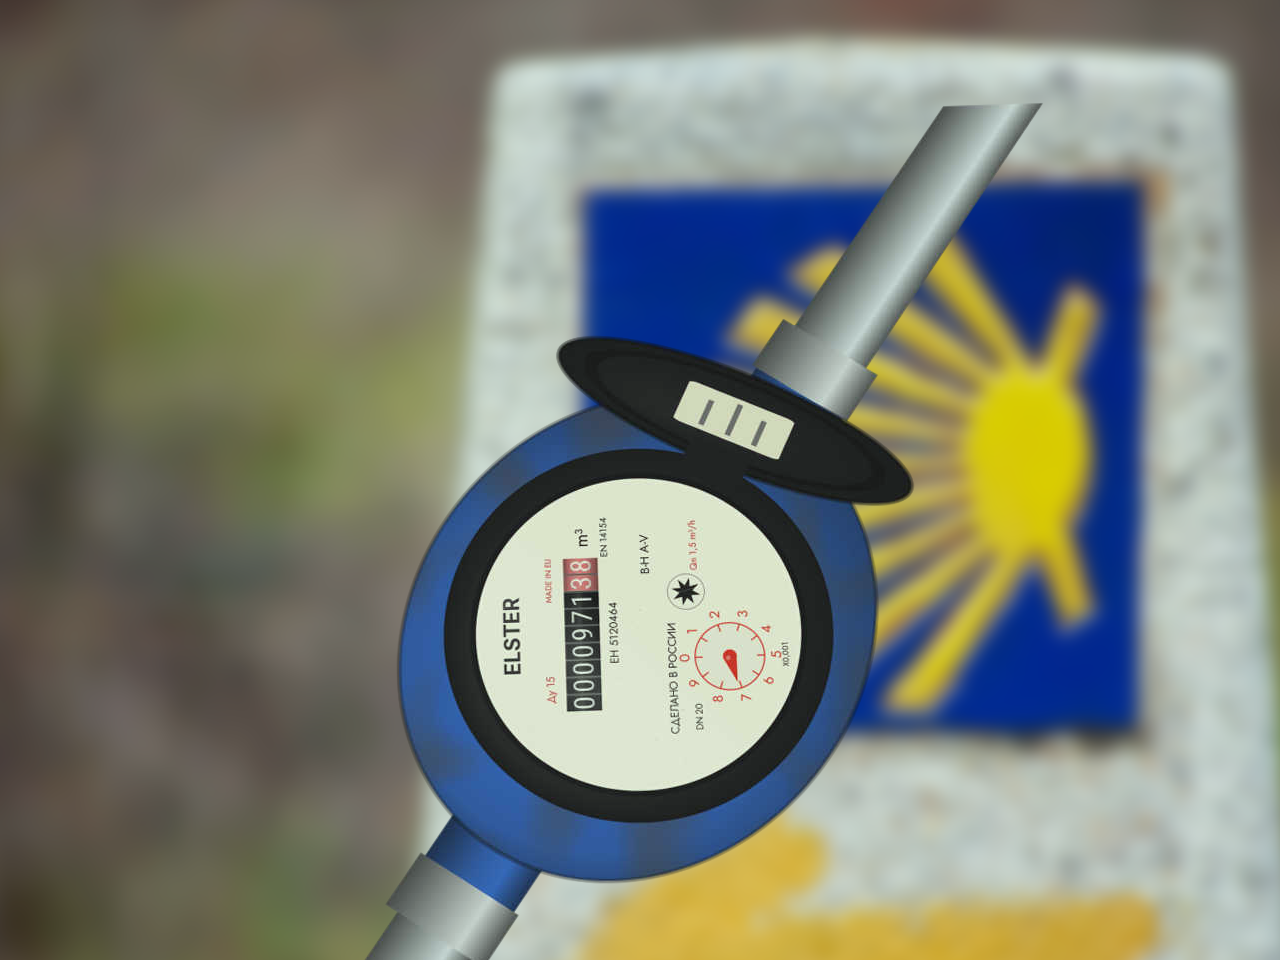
value=971.387 unit=m³
